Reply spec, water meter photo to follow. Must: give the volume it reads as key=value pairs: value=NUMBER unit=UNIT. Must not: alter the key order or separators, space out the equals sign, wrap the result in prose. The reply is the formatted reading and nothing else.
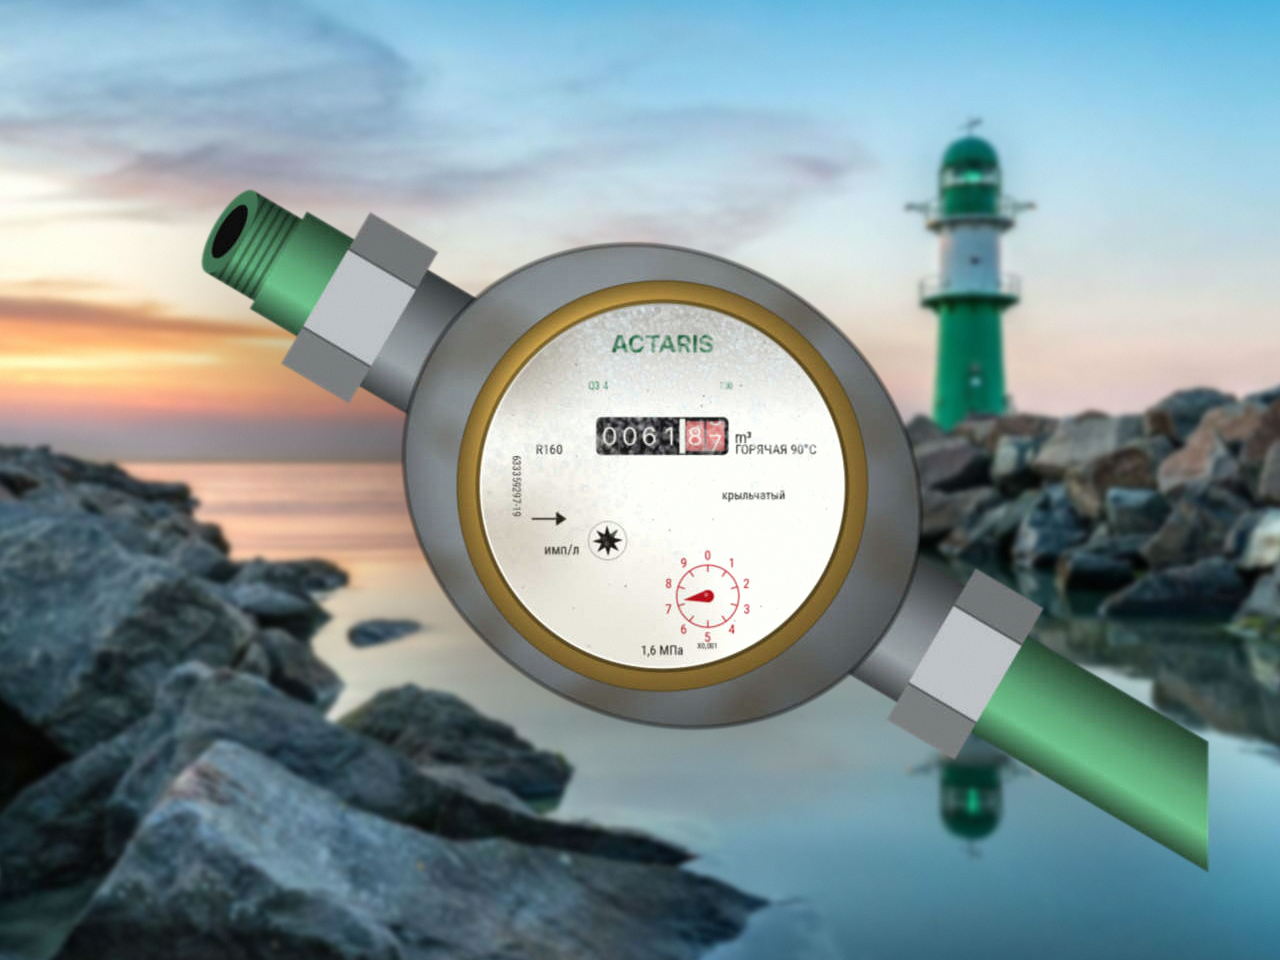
value=61.867 unit=m³
